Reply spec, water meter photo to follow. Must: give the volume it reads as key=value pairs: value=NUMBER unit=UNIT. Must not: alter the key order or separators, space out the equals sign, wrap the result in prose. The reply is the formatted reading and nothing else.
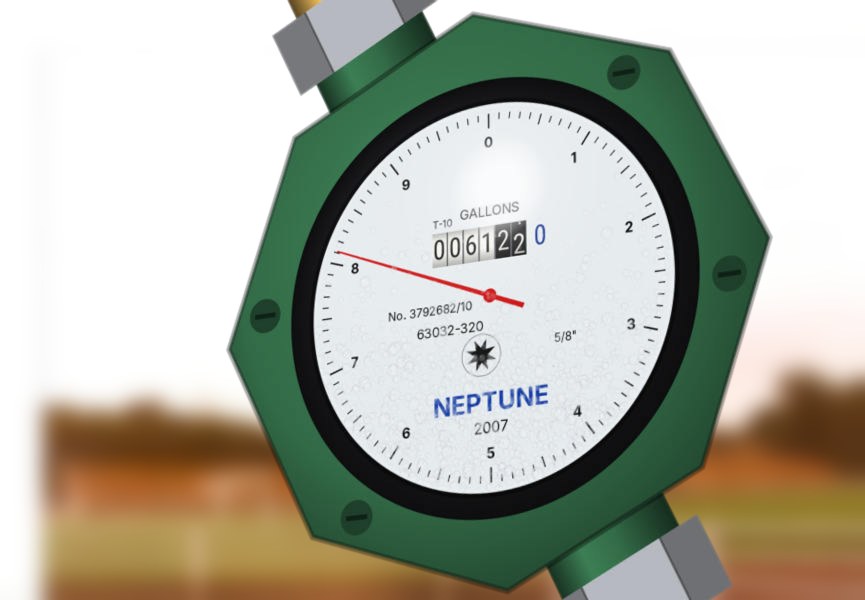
value=61218.1 unit=gal
